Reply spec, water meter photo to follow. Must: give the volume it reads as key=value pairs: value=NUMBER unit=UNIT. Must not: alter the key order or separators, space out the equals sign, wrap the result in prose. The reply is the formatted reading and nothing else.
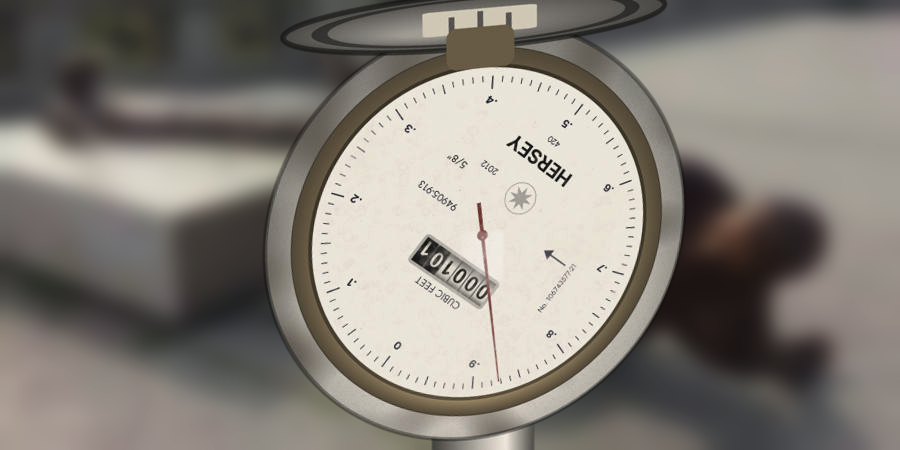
value=100.87 unit=ft³
